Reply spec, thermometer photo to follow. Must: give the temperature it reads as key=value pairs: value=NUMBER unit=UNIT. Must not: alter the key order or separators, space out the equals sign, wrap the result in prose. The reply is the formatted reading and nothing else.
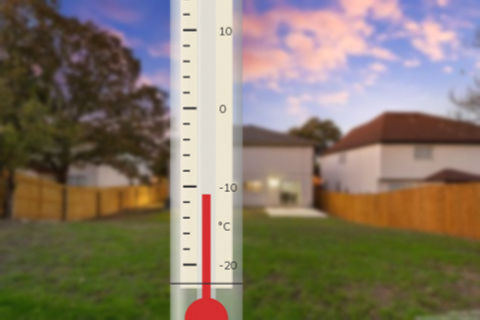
value=-11 unit=°C
